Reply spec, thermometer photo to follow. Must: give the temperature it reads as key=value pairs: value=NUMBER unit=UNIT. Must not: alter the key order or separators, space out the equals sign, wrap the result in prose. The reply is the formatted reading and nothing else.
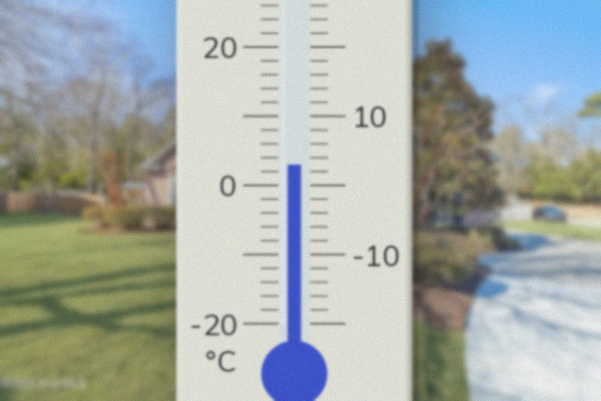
value=3 unit=°C
